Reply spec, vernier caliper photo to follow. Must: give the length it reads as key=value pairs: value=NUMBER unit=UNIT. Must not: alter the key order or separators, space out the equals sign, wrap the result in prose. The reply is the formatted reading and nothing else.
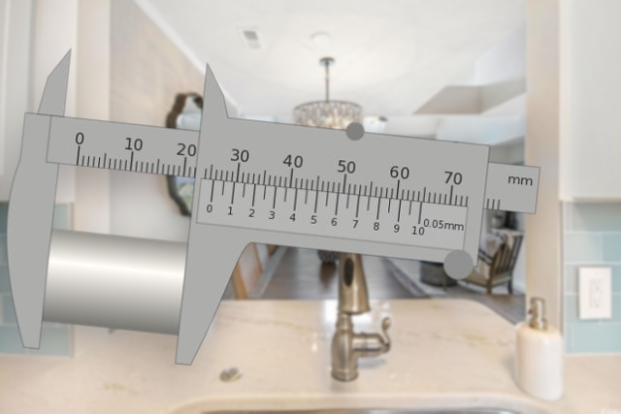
value=25.6 unit=mm
